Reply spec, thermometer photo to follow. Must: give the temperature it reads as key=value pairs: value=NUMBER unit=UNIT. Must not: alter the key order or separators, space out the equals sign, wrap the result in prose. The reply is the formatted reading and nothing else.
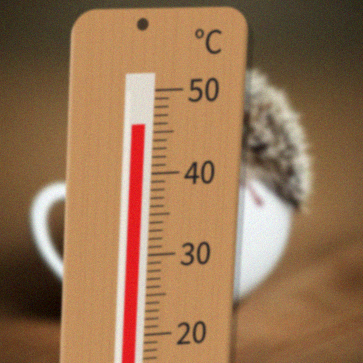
value=46 unit=°C
